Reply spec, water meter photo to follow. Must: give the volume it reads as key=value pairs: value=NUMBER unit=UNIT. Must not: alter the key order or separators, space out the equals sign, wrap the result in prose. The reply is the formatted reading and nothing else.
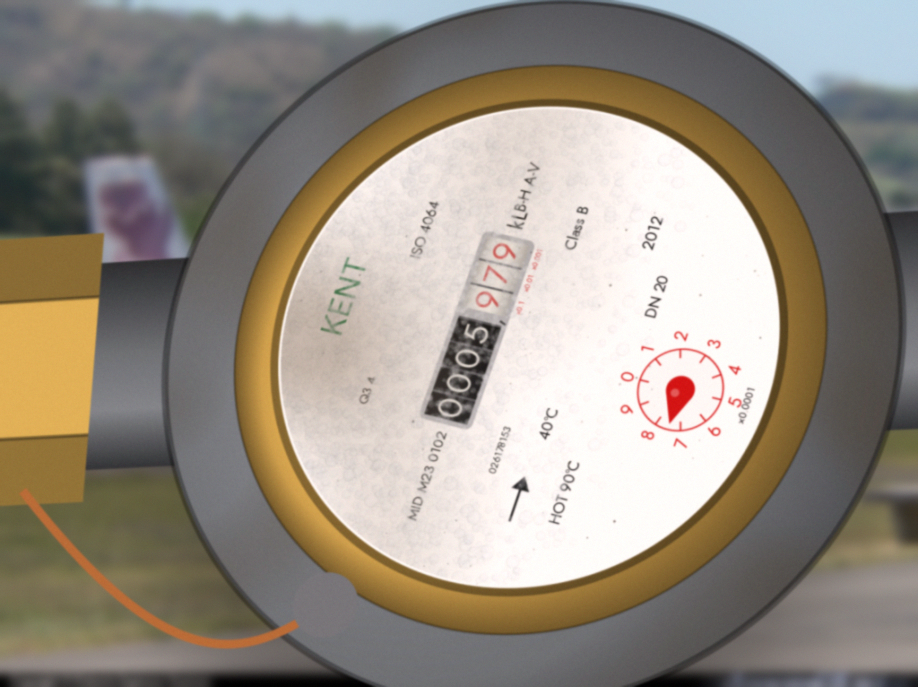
value=5.9797 unit=kL
